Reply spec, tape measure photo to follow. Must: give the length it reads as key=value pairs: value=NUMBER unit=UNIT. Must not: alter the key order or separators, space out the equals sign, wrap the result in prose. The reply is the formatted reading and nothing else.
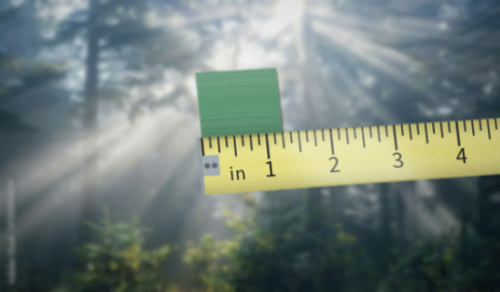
value=1.25 unit=in
